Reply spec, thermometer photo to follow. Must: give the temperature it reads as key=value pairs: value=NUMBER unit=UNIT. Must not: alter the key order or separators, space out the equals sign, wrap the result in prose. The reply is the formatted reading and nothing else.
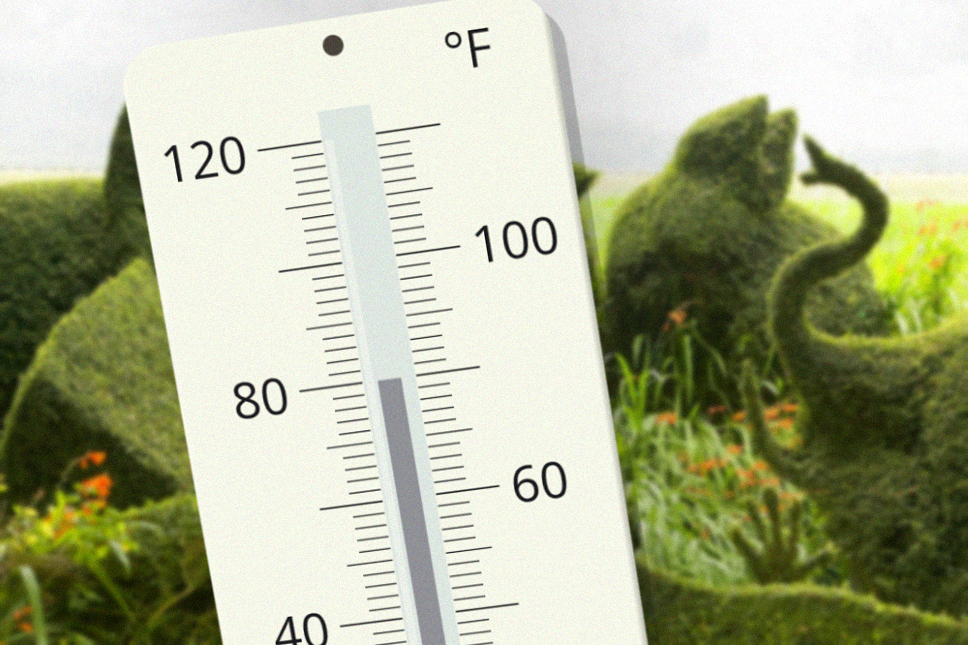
value=80 unit=°F
